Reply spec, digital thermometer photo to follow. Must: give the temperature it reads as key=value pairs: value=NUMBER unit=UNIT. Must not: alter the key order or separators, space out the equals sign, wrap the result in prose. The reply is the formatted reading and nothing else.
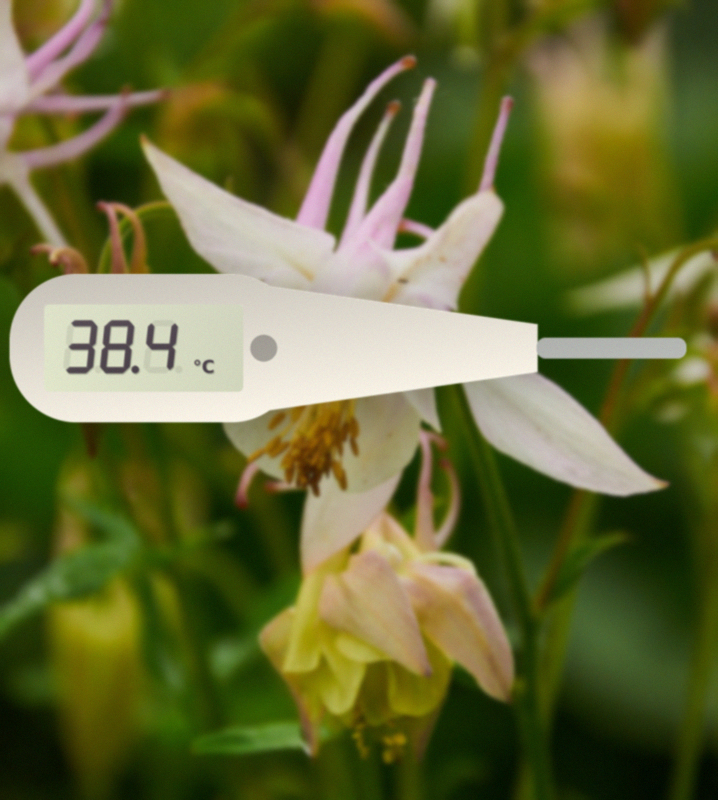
value=38.4 unit=°C
